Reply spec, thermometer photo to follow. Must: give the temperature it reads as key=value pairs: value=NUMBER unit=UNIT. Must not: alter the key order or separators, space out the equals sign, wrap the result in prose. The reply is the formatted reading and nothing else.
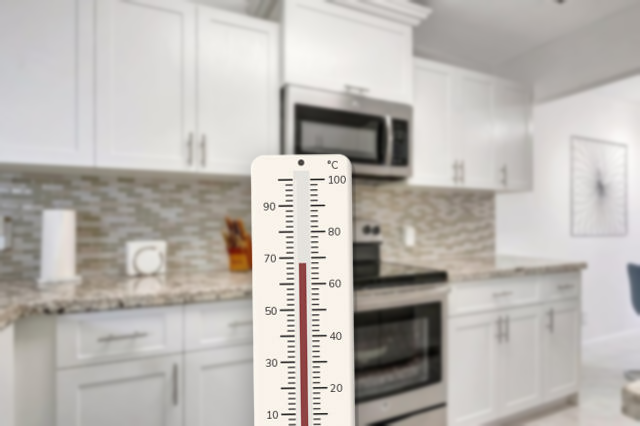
value=68 unit=°C
